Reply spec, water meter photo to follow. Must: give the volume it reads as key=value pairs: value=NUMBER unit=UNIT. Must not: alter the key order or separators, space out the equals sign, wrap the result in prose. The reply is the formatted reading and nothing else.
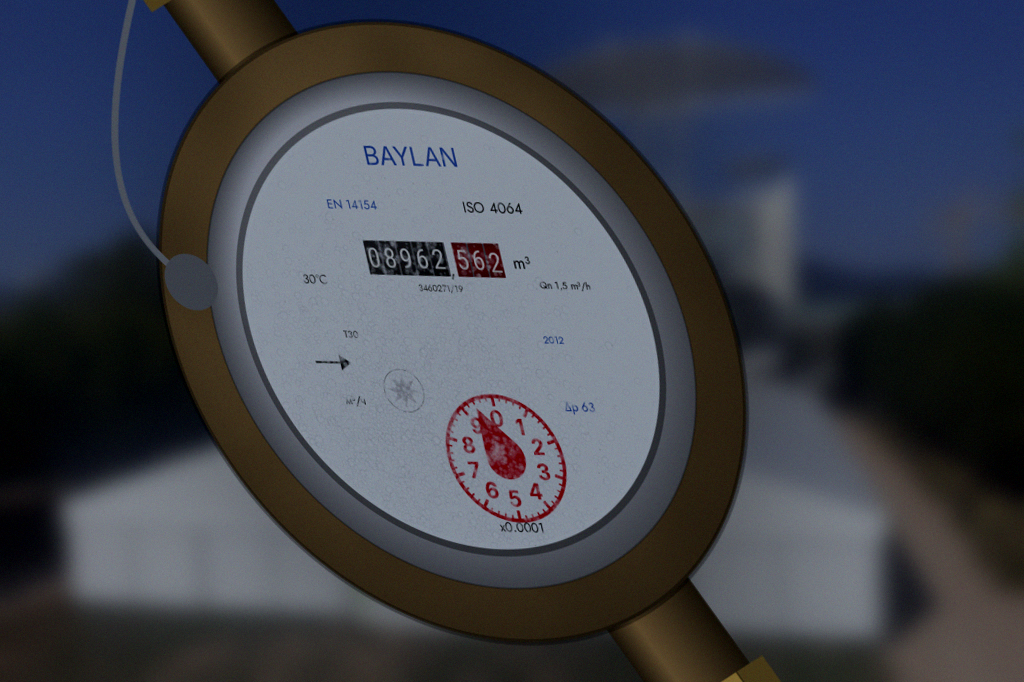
value=8962.5619 unit=m³
